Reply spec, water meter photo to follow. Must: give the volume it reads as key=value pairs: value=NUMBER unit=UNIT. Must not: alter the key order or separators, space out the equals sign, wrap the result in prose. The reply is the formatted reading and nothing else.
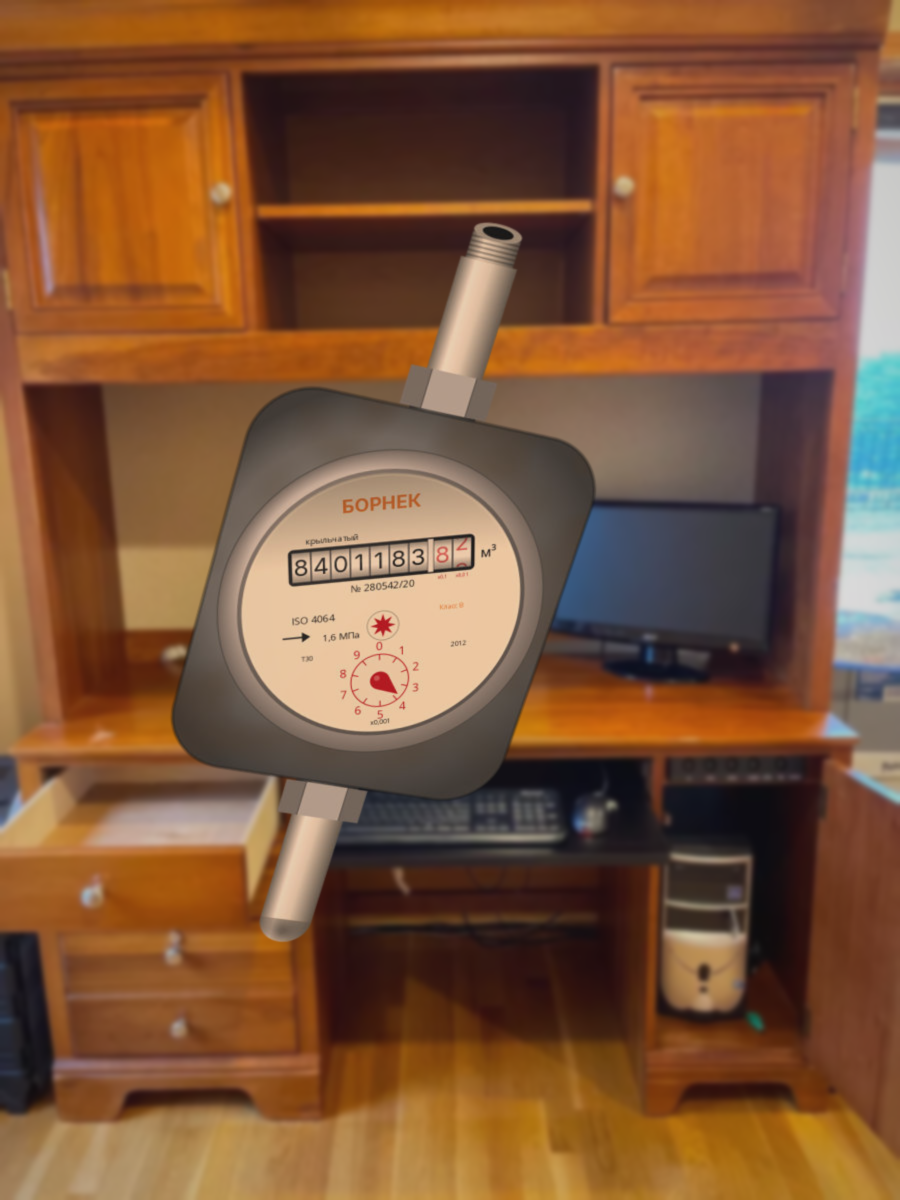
value=8401183.823 unit=m³
